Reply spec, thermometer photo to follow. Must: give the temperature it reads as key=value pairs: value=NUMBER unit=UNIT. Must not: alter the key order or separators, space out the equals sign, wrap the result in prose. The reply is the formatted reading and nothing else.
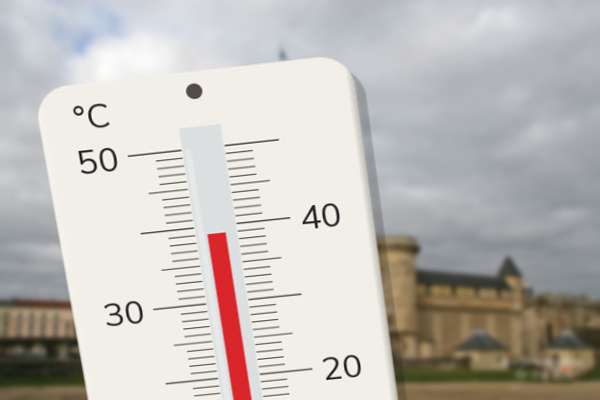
value=39 unit=°C
